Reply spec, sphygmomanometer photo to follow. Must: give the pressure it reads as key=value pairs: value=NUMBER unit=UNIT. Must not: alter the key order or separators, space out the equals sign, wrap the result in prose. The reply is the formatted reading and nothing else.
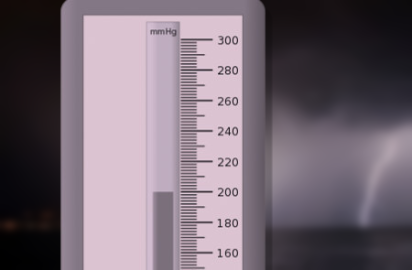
value=200 unit=mmHg
